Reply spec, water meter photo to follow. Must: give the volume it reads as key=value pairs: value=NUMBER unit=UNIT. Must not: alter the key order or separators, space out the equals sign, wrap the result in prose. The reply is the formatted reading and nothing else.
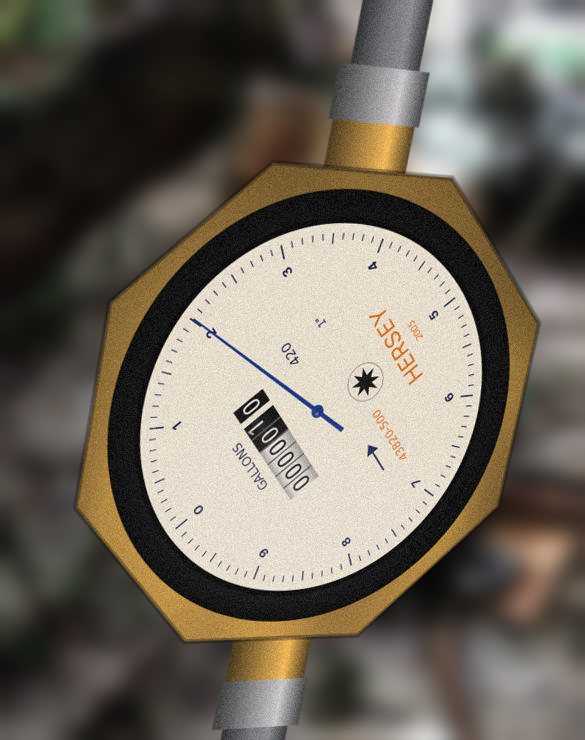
value=12.0 unit=gal
